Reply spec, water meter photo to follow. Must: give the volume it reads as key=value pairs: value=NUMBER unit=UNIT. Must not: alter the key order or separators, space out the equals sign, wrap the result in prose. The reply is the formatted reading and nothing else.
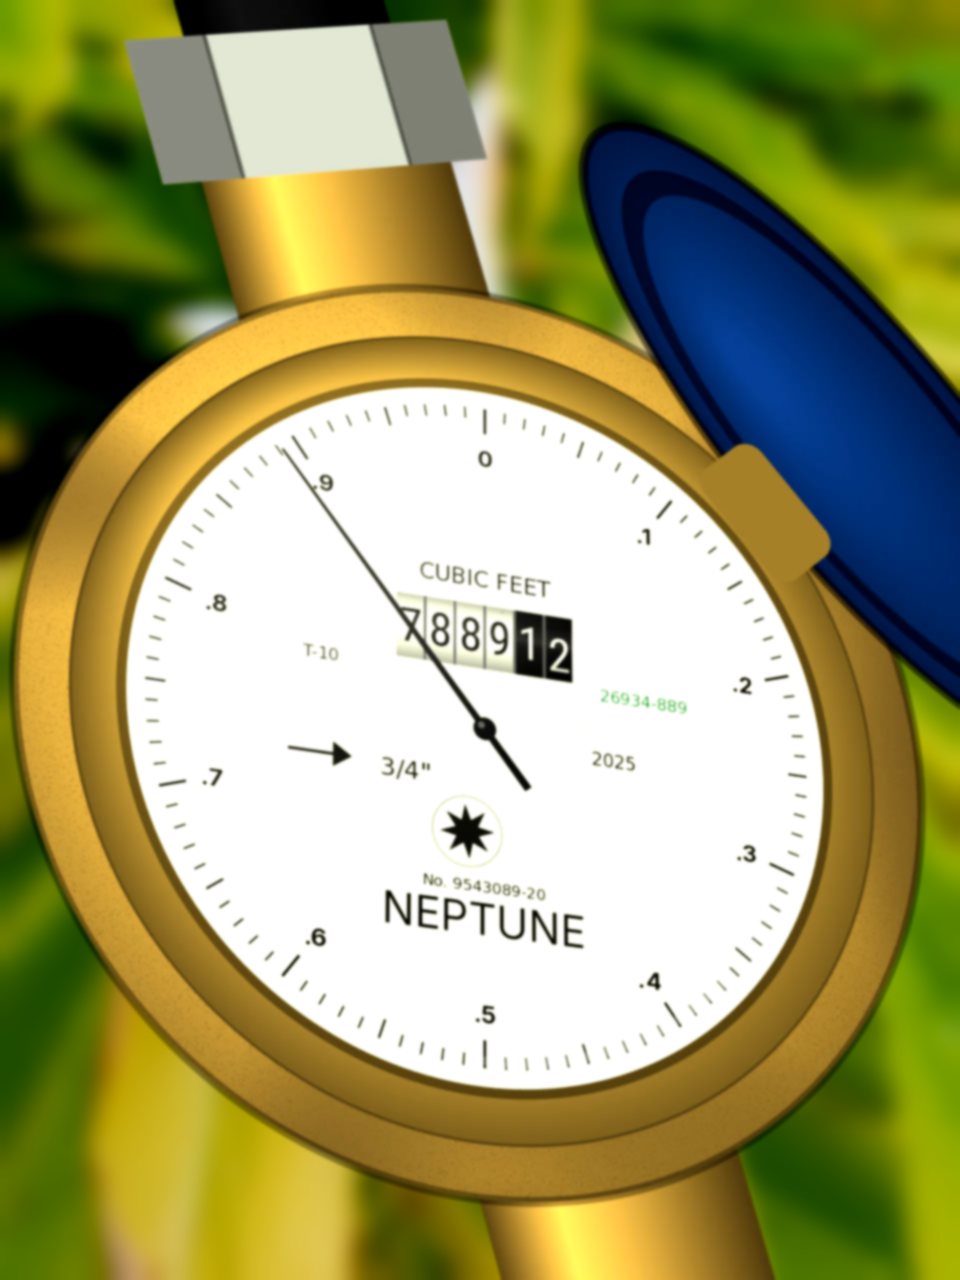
value=788911.89 unit=ft³
